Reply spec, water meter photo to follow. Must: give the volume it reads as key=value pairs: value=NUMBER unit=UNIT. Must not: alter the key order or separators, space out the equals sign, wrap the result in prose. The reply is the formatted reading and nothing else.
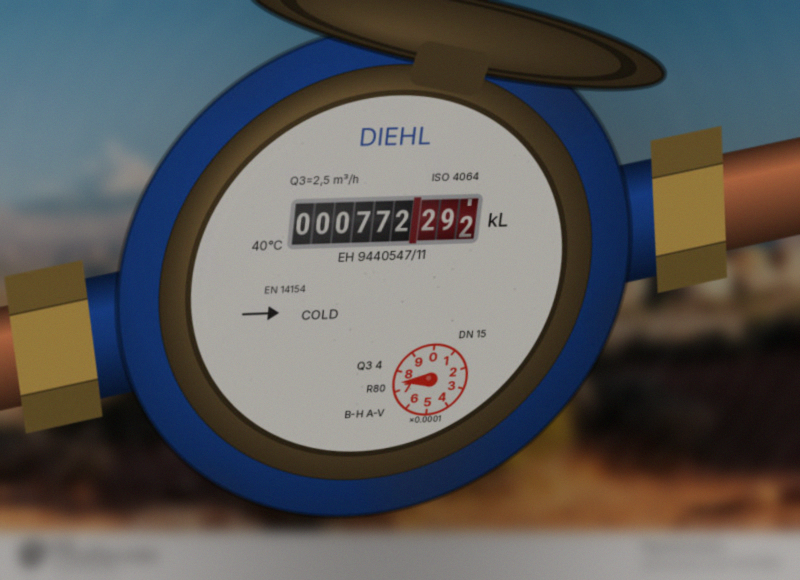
value=772.2917 unit=kL
